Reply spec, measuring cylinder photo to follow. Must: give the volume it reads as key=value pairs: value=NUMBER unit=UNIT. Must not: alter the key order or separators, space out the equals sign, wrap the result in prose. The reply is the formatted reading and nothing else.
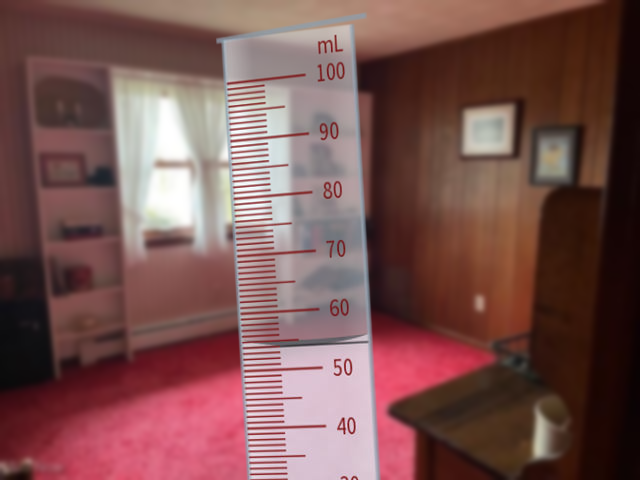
value=54 unit=mL
